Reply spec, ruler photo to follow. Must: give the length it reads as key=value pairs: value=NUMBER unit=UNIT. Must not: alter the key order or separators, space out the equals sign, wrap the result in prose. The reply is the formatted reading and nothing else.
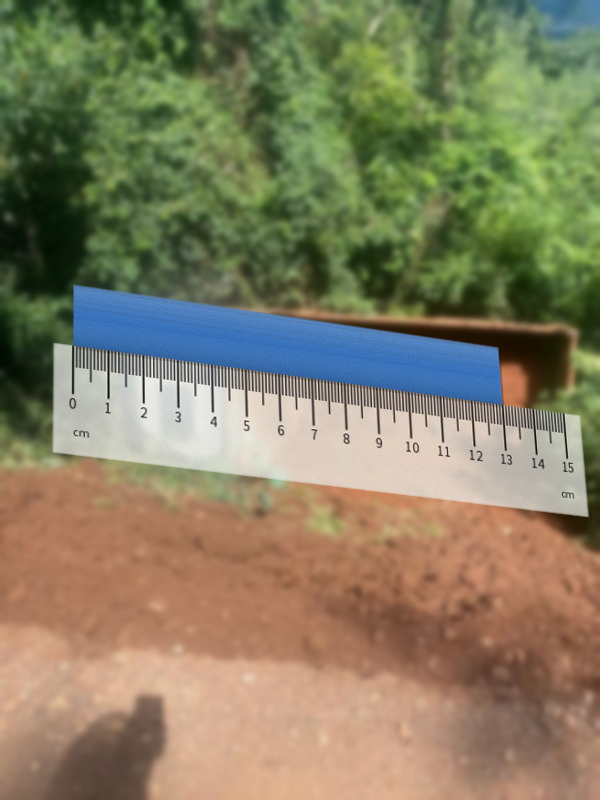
value=13 unit=cm
